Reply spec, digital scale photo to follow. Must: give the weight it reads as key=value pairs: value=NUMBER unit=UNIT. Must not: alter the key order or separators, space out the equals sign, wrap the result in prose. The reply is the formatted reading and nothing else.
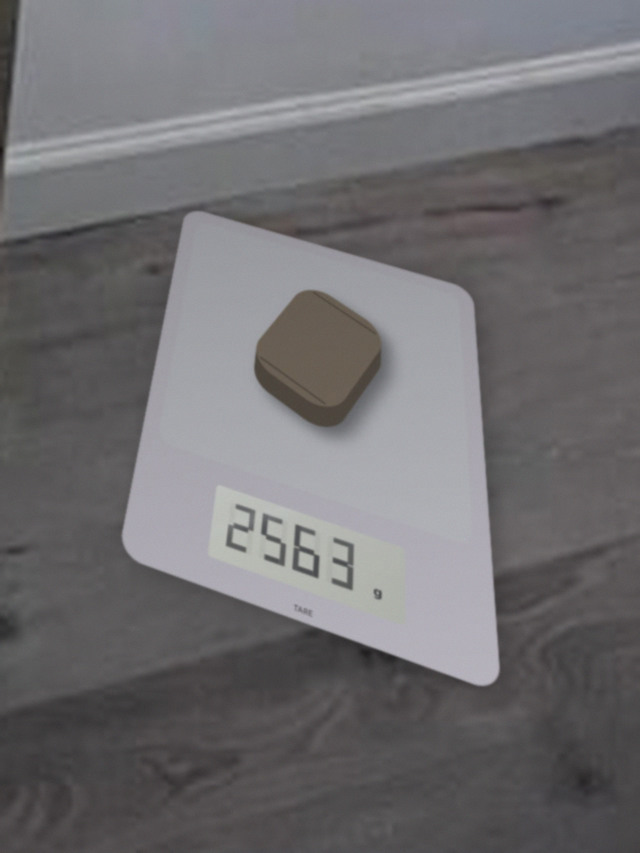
value=2563 unit=g
